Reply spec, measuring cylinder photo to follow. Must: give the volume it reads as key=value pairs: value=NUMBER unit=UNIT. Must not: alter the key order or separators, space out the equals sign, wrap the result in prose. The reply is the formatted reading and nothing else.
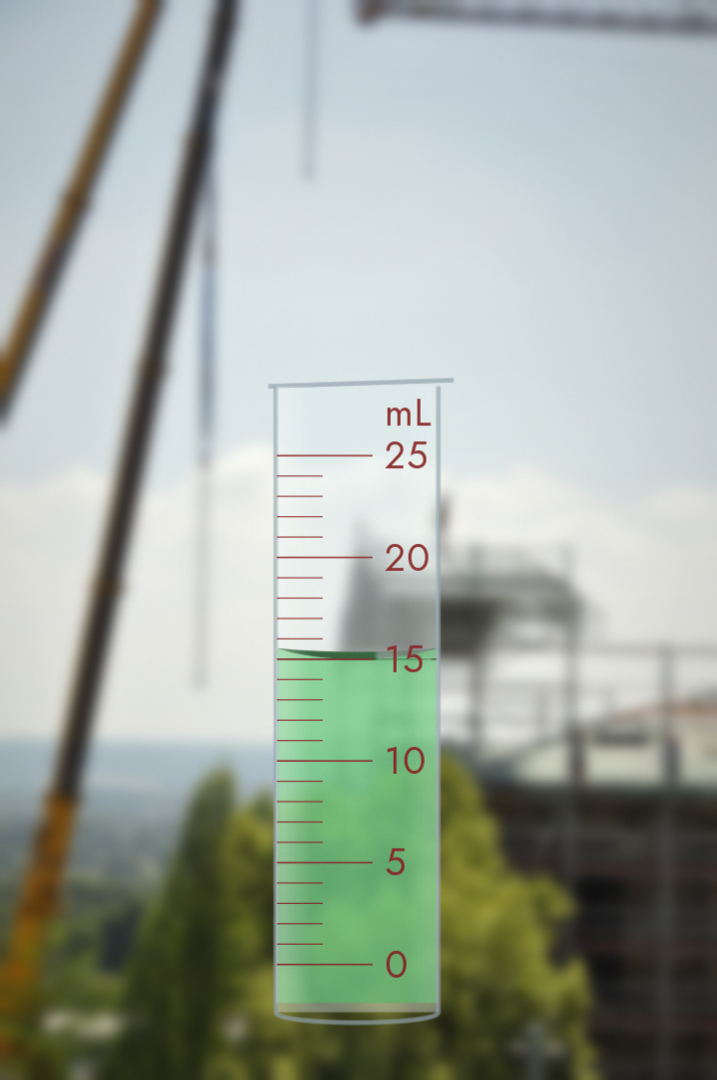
value=15 unit=mL
